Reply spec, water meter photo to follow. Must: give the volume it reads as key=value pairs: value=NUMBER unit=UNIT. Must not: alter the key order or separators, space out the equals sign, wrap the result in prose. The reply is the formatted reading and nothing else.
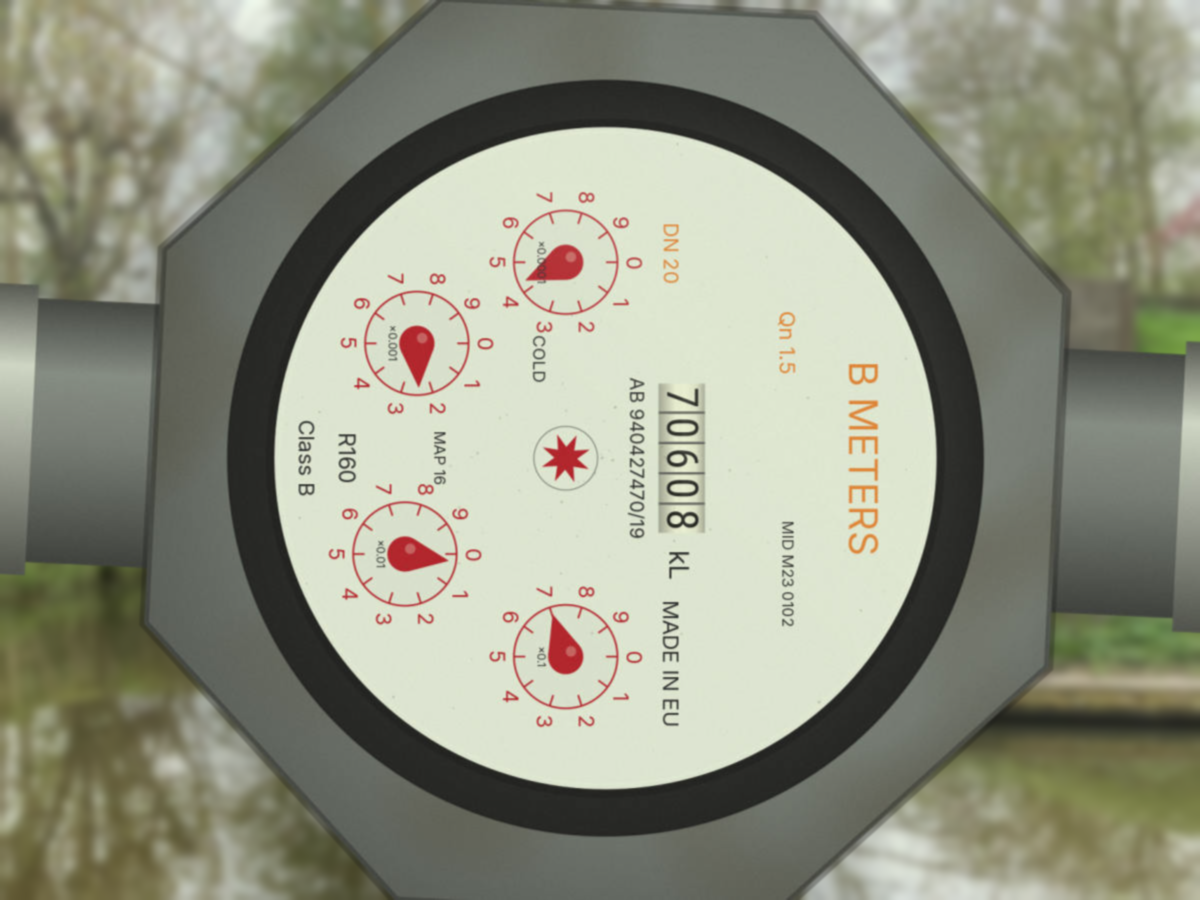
value=70608.7024 unit=kL
